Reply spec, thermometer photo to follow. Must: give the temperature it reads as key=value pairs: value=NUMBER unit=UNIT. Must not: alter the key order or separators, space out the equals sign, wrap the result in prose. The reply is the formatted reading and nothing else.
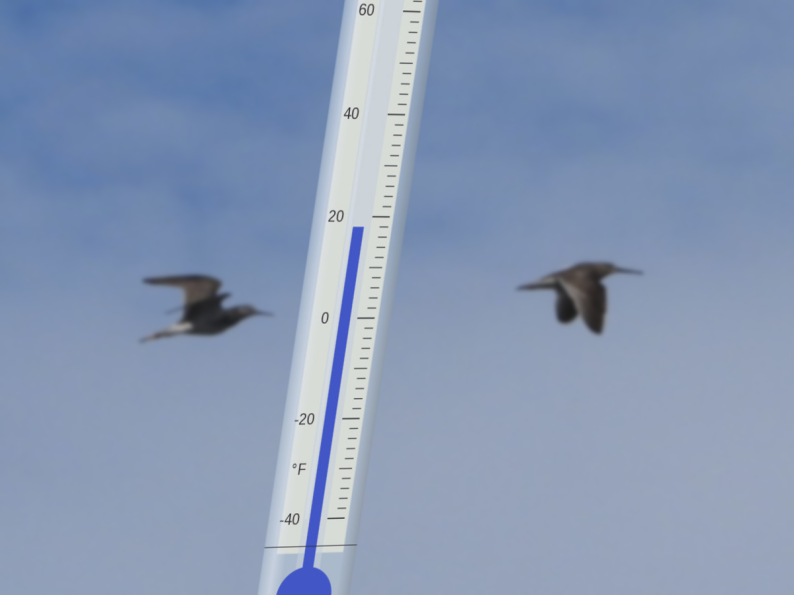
value=18 unit=°F
